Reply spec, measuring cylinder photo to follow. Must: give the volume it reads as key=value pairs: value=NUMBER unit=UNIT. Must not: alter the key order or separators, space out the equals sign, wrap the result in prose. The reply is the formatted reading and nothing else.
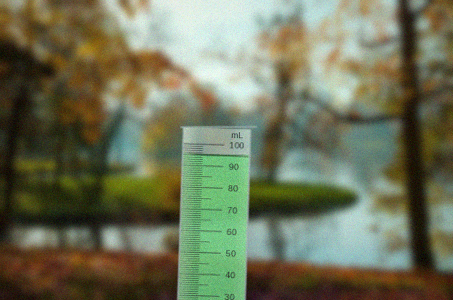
value=95 unit=mL
